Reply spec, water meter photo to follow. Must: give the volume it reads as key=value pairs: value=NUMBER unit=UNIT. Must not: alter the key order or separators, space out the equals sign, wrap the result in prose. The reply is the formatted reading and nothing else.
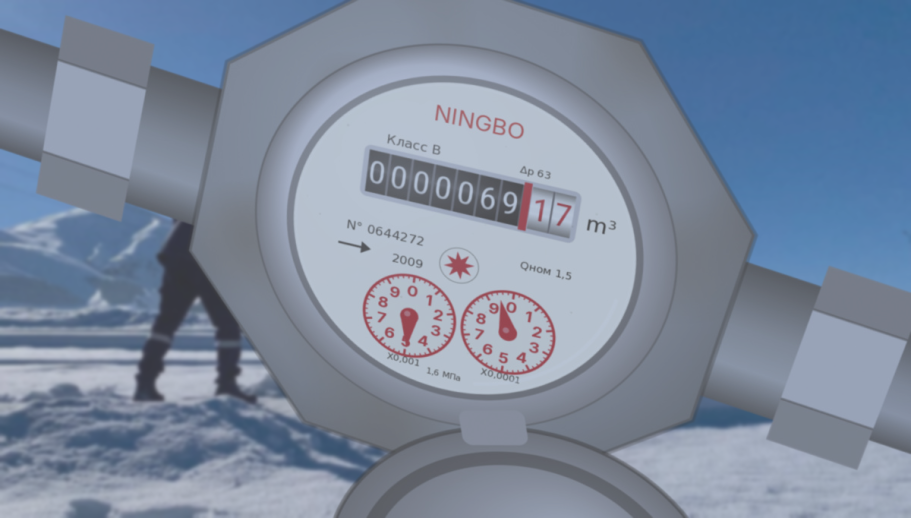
value=69.1749 unit=m³
